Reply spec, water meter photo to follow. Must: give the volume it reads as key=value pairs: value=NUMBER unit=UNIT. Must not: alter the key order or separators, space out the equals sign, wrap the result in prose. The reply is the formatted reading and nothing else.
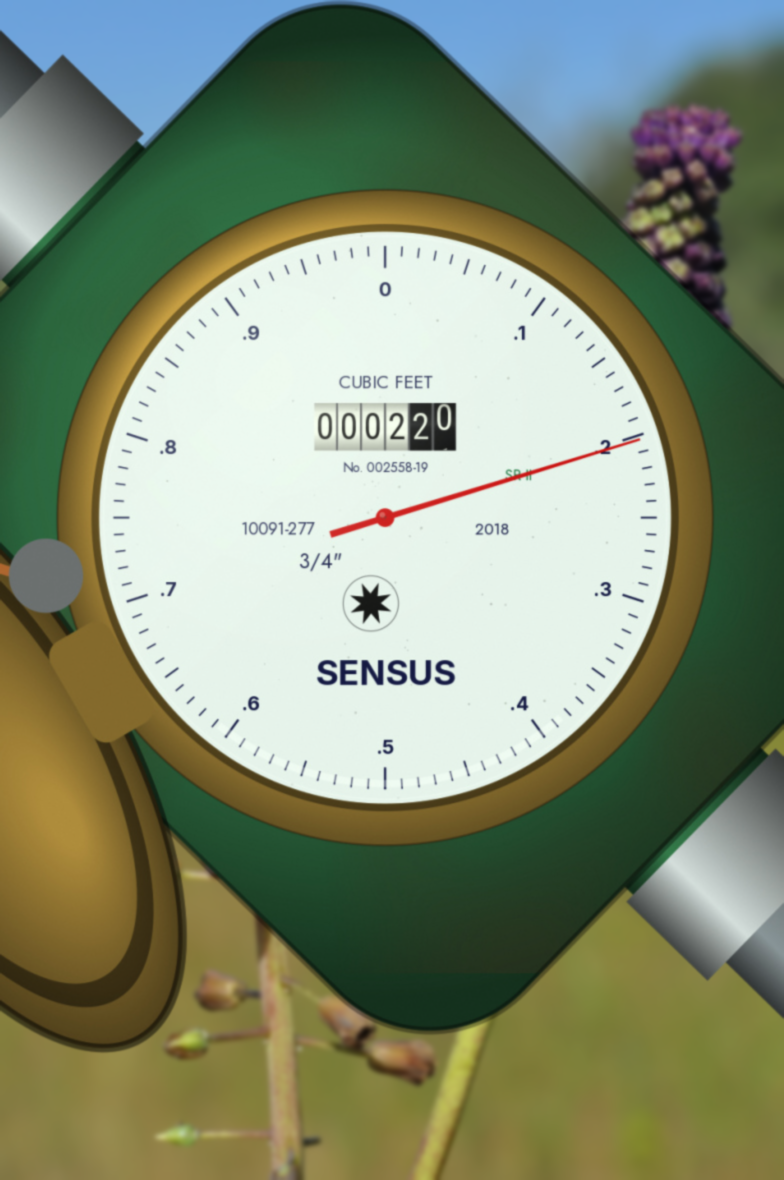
value=220.20 unit=ft³
